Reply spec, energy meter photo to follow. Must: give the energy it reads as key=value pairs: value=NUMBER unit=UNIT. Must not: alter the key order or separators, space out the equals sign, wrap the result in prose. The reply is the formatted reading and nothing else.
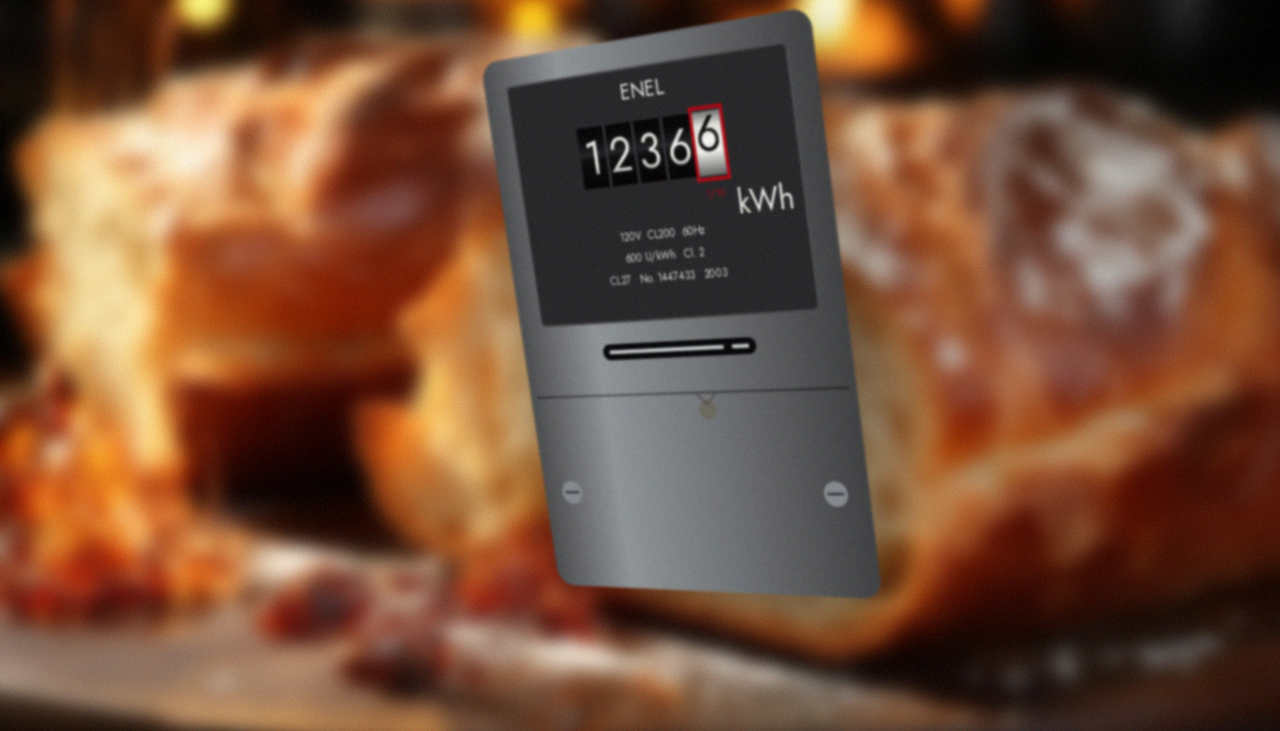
value=1236.6 unit=kWh
